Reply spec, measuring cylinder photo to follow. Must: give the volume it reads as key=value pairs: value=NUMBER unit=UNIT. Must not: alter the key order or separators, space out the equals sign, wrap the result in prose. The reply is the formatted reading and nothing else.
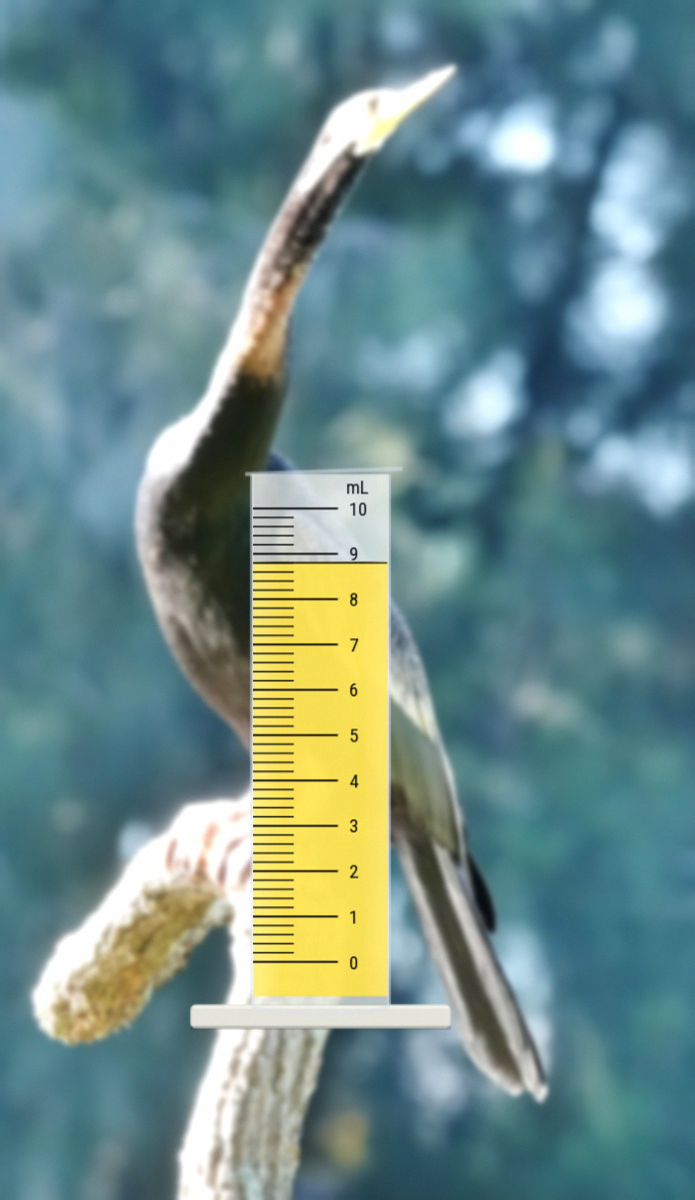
value=8.8 unit=mL
